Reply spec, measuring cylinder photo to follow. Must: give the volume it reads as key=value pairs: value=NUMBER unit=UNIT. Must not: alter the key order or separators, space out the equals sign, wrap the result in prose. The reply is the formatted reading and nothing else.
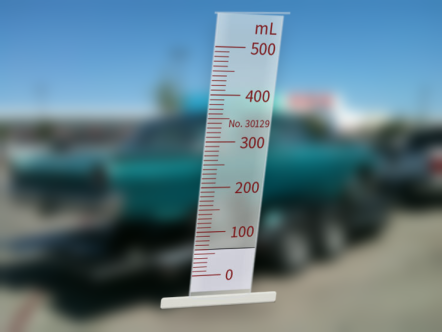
value=60 unit=mL
